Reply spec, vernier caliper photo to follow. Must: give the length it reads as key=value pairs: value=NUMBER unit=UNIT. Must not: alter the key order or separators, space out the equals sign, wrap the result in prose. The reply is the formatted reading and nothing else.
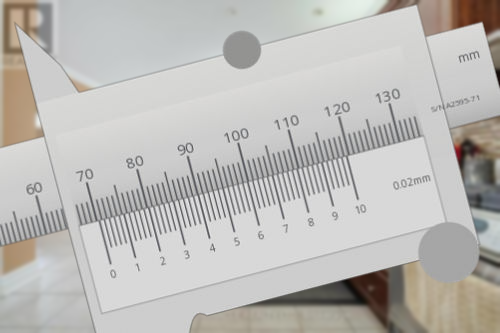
value=70.5 unit=mm
